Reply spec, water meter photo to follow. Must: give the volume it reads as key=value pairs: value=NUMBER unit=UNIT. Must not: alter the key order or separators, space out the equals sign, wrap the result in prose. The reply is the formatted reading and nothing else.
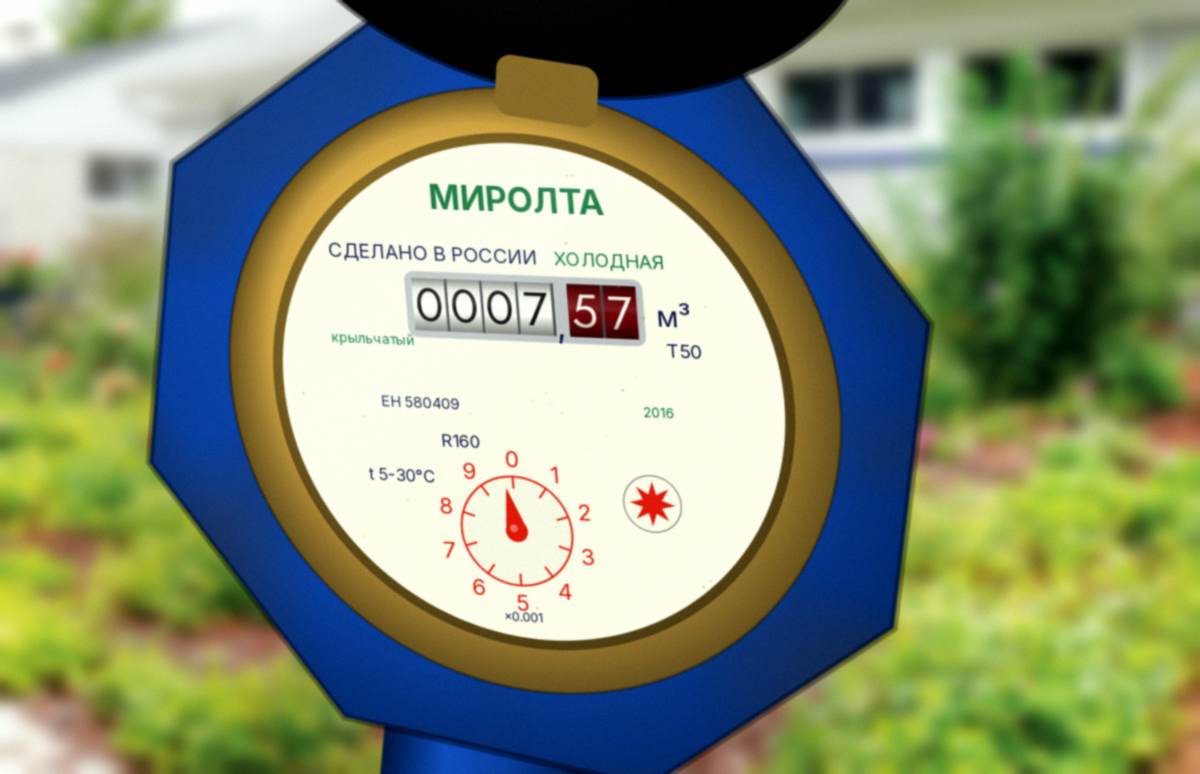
value=7.569 unit=m³
